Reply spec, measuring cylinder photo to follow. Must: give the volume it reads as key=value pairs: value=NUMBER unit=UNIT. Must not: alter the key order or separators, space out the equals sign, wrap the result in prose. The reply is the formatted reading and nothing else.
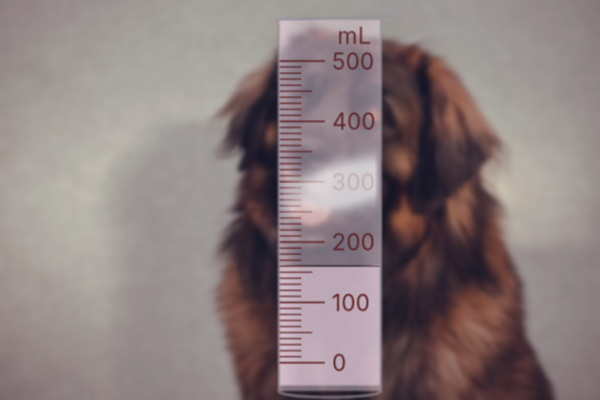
value=160 unit=mL
